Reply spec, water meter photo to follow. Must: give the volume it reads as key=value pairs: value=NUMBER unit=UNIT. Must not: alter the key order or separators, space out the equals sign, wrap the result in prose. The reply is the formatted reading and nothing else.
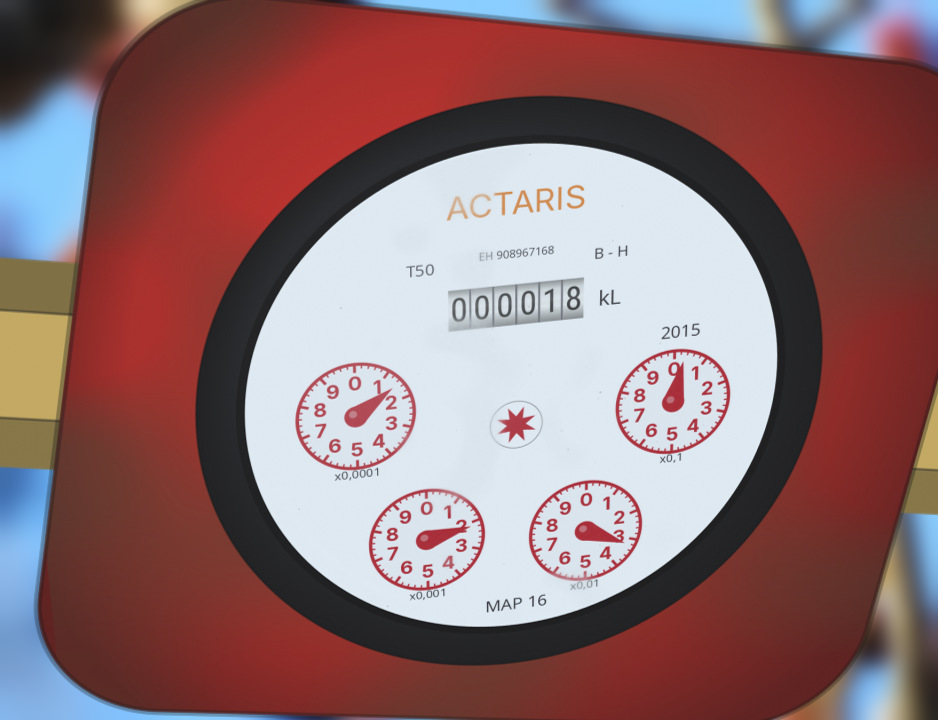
value=18.0321 unit=kL
